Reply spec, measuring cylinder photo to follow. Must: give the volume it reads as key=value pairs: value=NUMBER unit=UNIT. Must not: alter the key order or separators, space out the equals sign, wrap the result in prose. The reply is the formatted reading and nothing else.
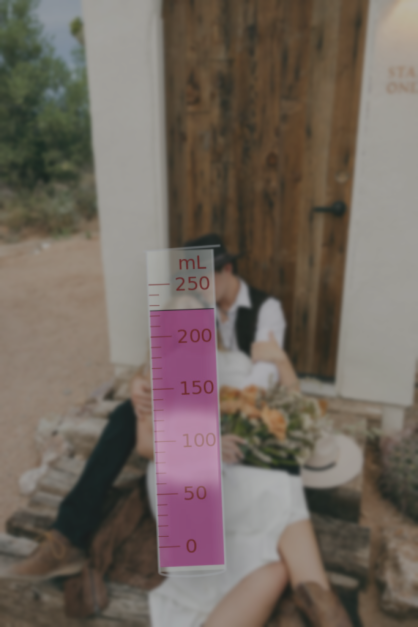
value=225 unit=mL
